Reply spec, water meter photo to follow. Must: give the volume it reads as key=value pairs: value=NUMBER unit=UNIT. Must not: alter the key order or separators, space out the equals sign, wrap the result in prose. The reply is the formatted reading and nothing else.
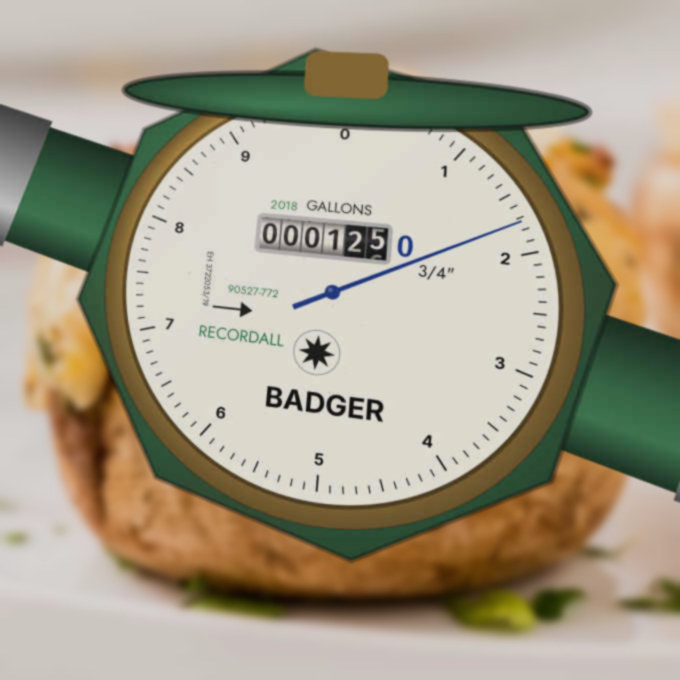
value=1251.7 unit=gal
